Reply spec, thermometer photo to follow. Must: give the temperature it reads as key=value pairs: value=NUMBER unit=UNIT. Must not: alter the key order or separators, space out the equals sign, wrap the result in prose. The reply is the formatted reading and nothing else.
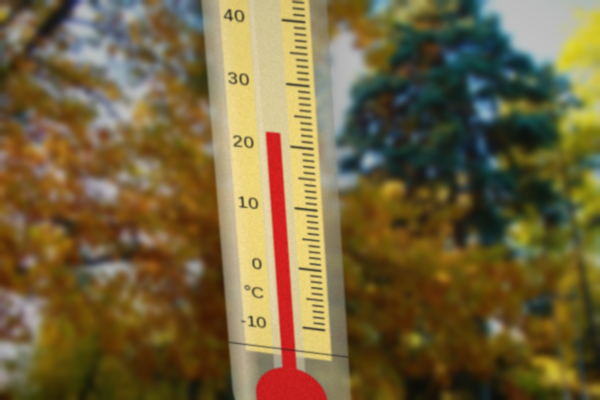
value=22 unit=°C
